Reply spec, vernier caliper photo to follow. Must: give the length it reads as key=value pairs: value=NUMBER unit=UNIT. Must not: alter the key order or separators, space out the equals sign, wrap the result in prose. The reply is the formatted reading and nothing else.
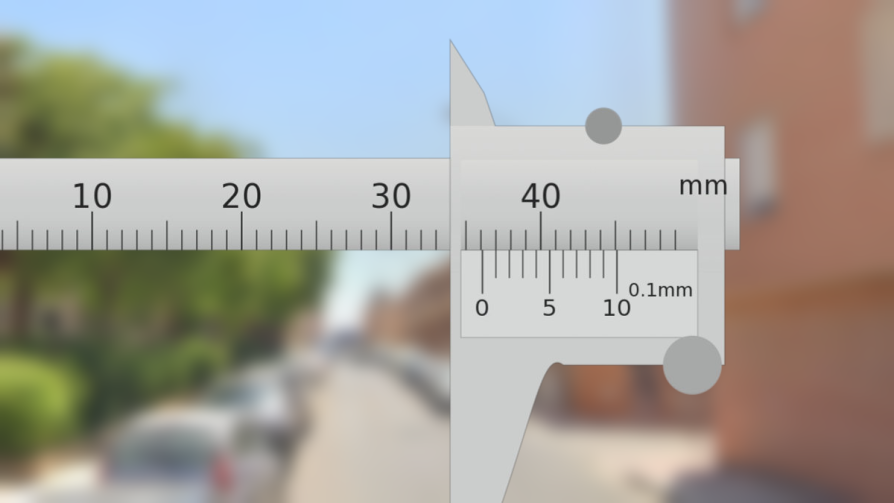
value=36.1 unit=mm
